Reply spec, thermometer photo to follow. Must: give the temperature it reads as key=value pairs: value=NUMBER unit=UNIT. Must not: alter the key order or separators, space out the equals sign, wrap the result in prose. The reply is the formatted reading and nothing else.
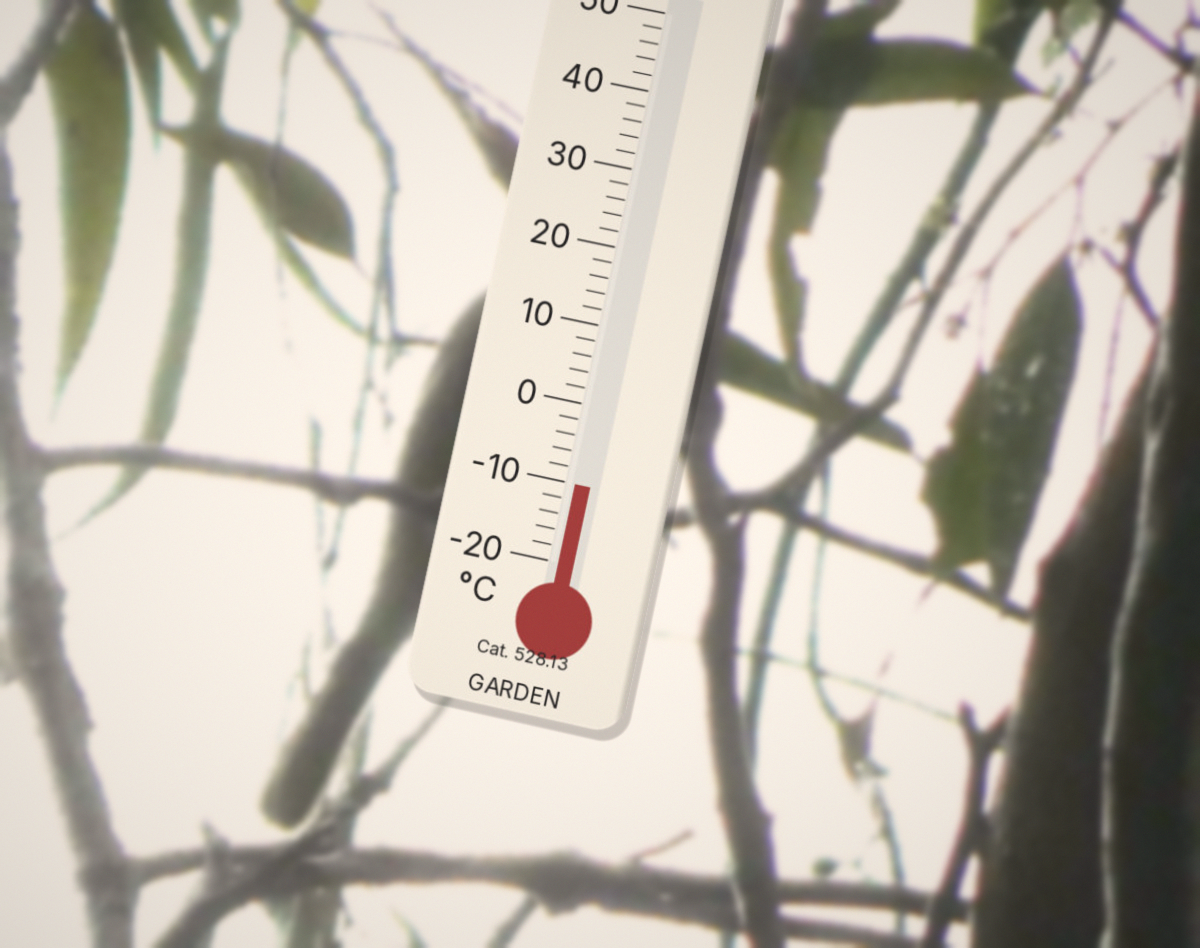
value=-10 unit=°C
